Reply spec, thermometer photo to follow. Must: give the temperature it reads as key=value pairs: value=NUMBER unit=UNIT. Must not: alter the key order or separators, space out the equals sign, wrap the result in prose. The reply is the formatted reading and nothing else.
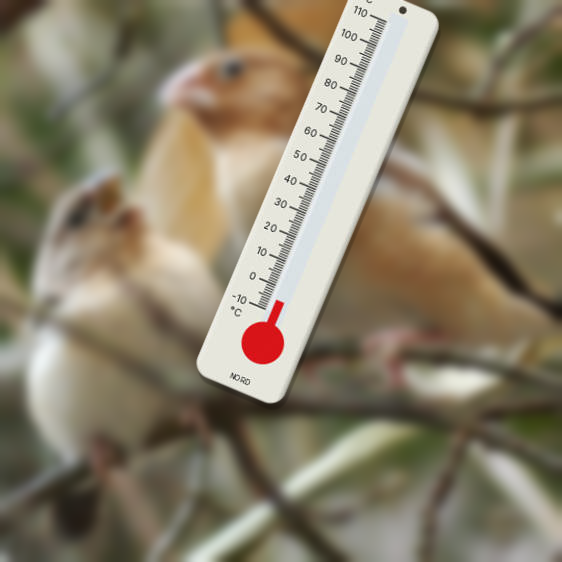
value=-5 unit=°C
